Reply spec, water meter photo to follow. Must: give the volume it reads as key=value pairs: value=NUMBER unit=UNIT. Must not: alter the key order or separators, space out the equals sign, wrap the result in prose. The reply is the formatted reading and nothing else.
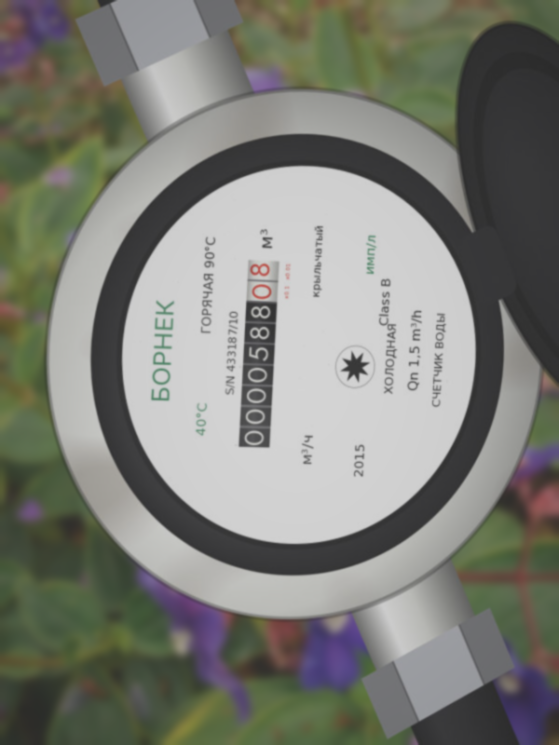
value=588.08 unit=m³
